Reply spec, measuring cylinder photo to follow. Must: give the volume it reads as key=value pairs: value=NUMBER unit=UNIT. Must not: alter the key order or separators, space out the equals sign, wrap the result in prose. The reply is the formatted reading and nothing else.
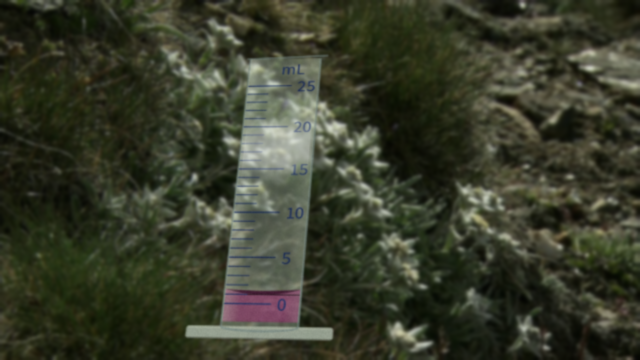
value=1 unit=mL
